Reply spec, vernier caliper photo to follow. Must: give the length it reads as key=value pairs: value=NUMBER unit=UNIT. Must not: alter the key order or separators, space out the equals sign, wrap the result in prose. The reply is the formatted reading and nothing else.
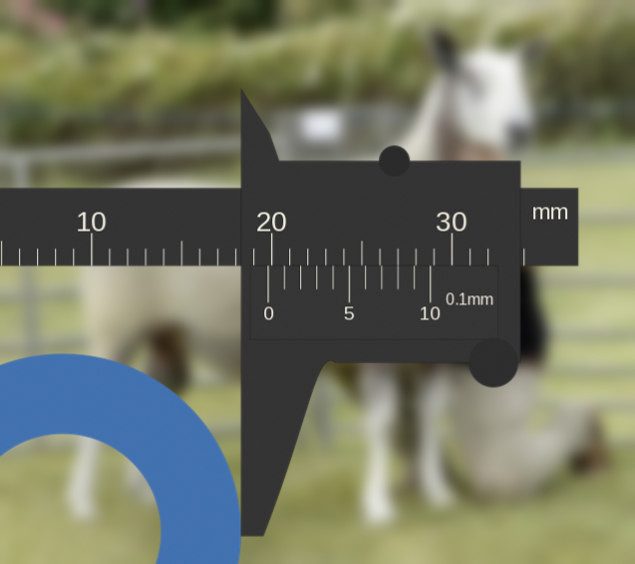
value=19.8 unit=mm
